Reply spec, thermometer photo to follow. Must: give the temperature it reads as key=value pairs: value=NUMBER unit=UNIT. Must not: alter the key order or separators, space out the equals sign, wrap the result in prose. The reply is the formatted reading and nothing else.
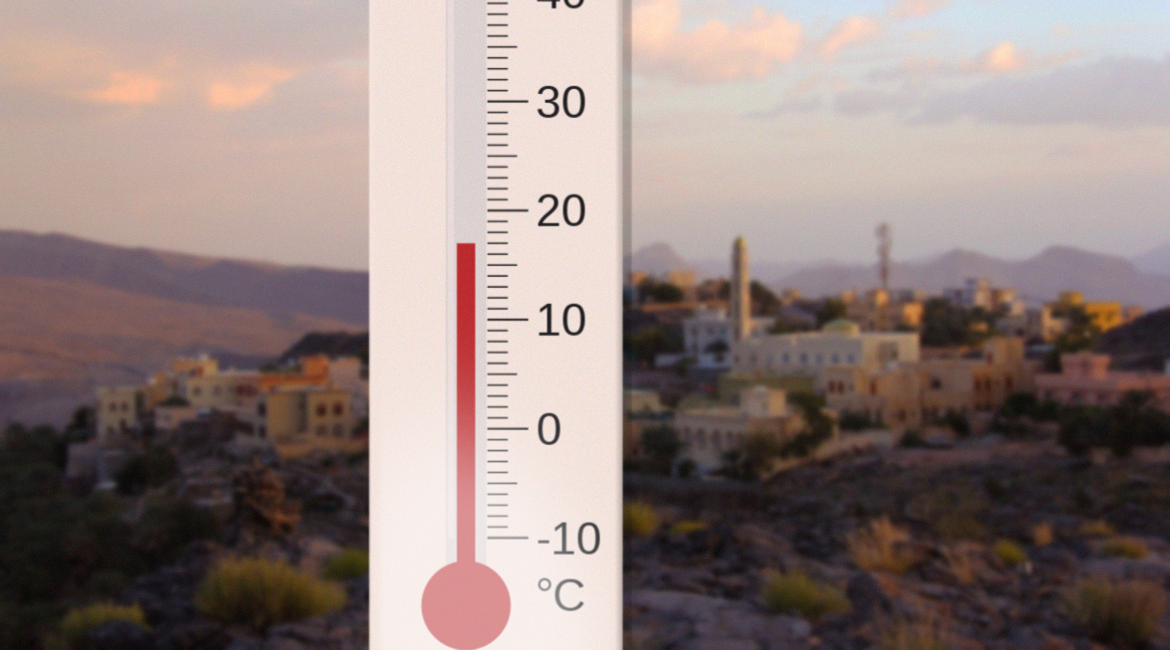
value=17 unit=°C
